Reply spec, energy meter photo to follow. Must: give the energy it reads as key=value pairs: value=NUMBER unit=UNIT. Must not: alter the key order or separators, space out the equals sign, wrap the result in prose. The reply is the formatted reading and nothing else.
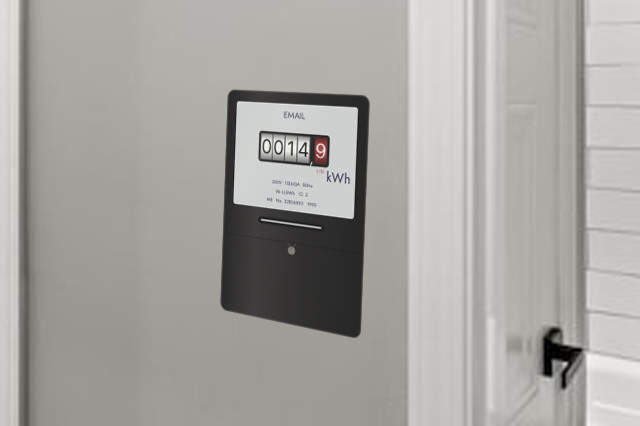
value=14.9 unit=kWh
